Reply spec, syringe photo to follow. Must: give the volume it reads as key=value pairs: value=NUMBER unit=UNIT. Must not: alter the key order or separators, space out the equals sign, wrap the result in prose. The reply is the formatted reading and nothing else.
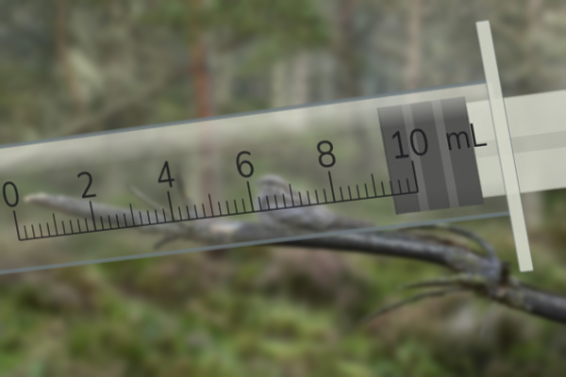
value=9.4 unit=mL
